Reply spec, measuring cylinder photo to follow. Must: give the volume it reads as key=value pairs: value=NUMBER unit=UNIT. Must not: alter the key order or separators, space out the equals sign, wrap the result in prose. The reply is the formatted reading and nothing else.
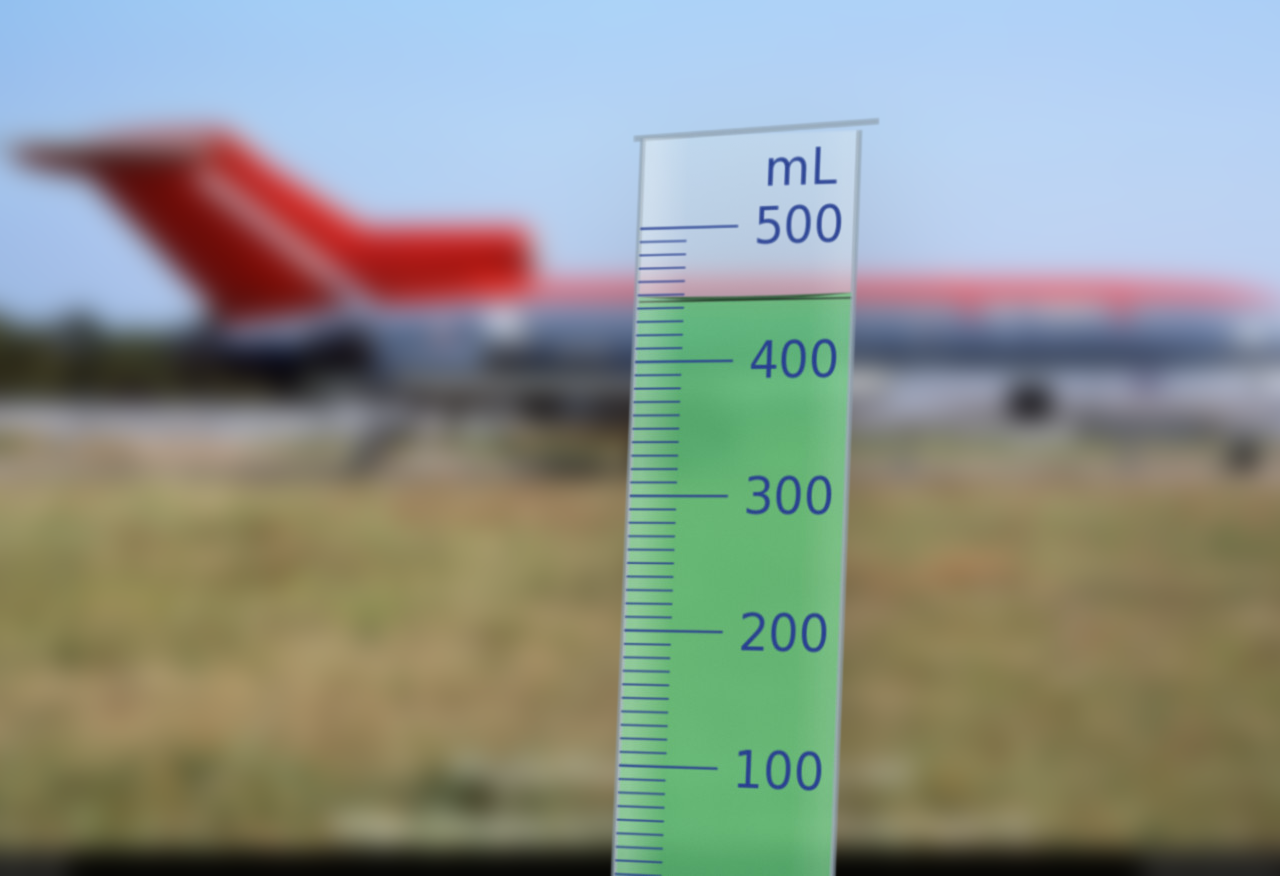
value=445 unit=mL
